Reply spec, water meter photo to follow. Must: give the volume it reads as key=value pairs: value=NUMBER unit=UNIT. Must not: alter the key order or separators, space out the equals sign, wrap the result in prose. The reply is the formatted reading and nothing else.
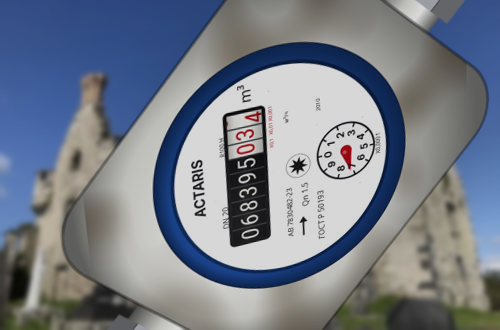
value=68395.0337 unit=m³
